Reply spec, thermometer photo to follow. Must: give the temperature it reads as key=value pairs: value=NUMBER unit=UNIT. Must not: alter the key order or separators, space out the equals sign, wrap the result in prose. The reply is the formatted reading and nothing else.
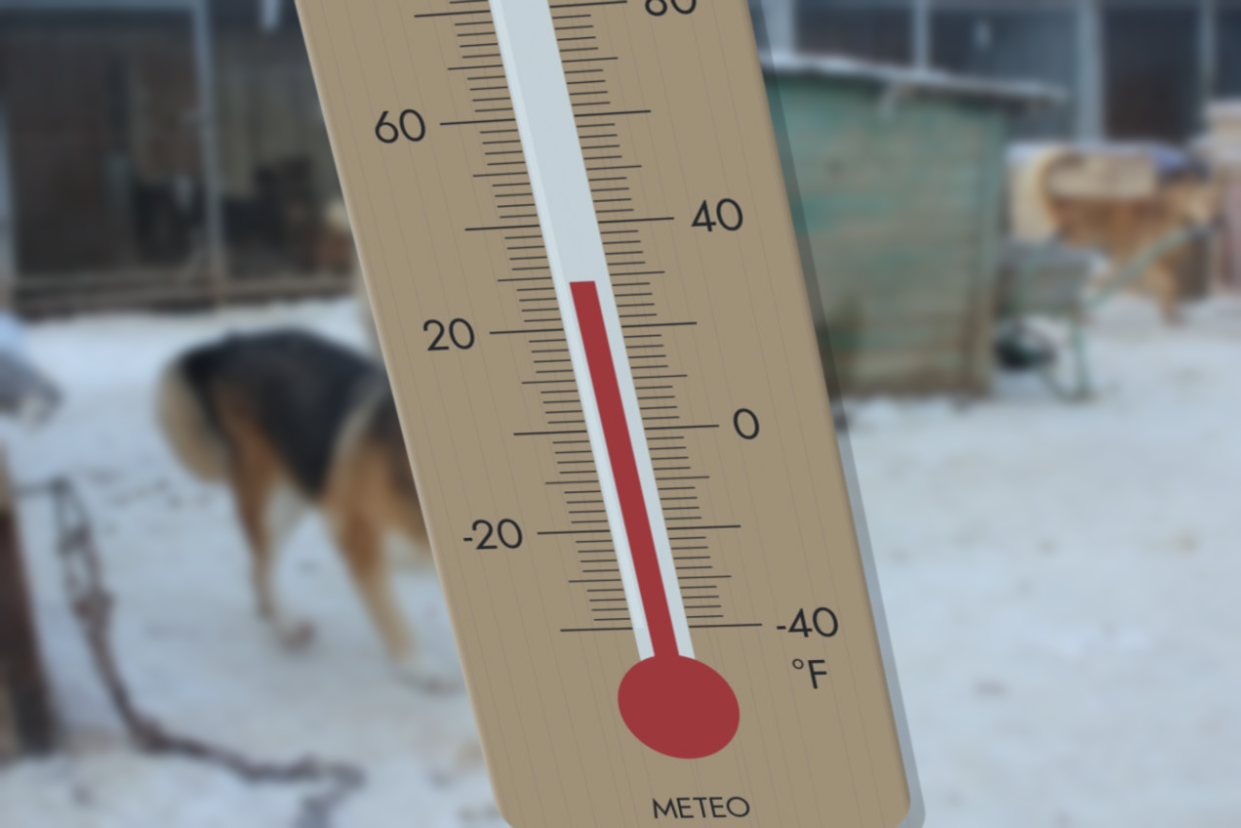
value=29 unit=°F
